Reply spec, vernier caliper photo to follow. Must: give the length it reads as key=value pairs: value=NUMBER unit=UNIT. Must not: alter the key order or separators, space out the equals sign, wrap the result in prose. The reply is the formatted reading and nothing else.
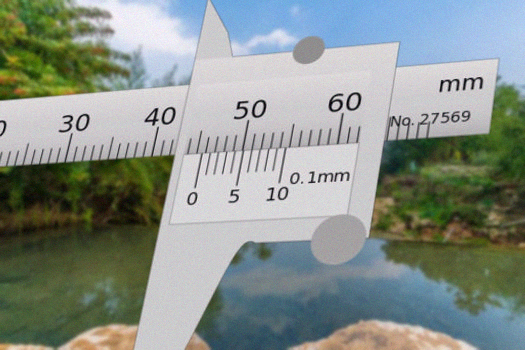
value=45.6 unit=mm
